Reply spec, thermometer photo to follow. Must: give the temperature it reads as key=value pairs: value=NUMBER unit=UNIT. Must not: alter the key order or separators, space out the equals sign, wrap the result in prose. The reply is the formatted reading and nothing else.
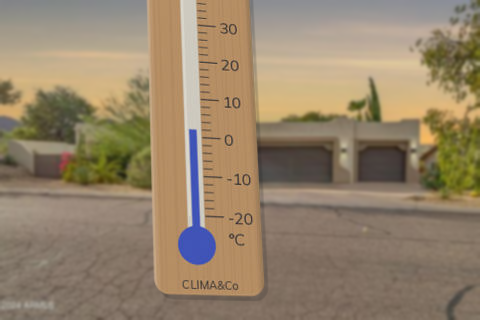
value=2 unit=°C
